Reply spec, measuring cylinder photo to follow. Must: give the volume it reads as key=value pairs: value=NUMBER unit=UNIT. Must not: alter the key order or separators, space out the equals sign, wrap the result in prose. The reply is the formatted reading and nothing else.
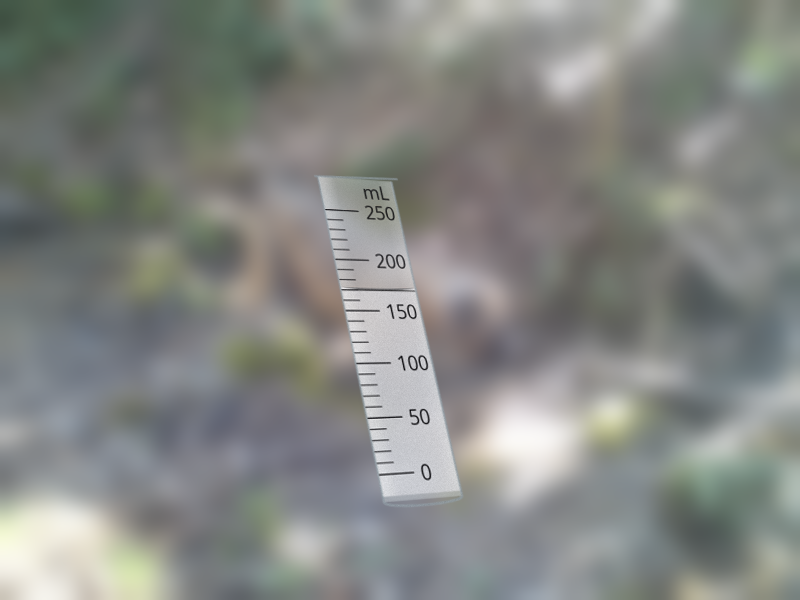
value=170 unit=mL
